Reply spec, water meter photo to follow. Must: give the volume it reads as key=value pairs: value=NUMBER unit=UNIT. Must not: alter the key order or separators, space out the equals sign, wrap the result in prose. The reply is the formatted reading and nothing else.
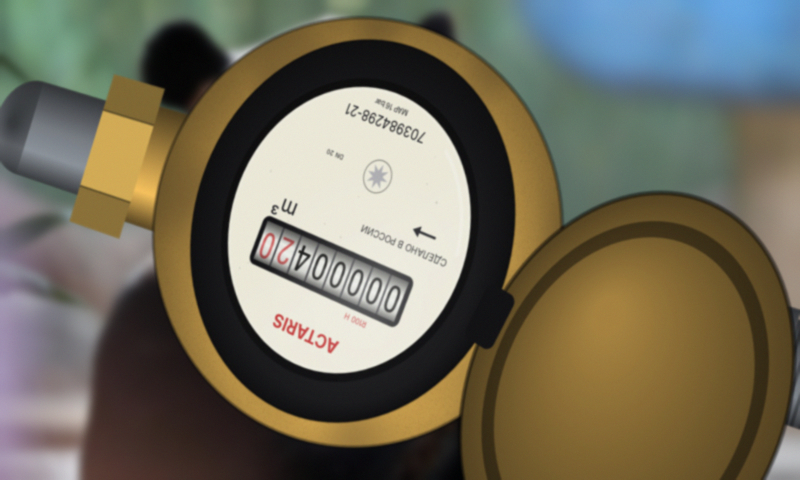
value=4.20 unit=m³
